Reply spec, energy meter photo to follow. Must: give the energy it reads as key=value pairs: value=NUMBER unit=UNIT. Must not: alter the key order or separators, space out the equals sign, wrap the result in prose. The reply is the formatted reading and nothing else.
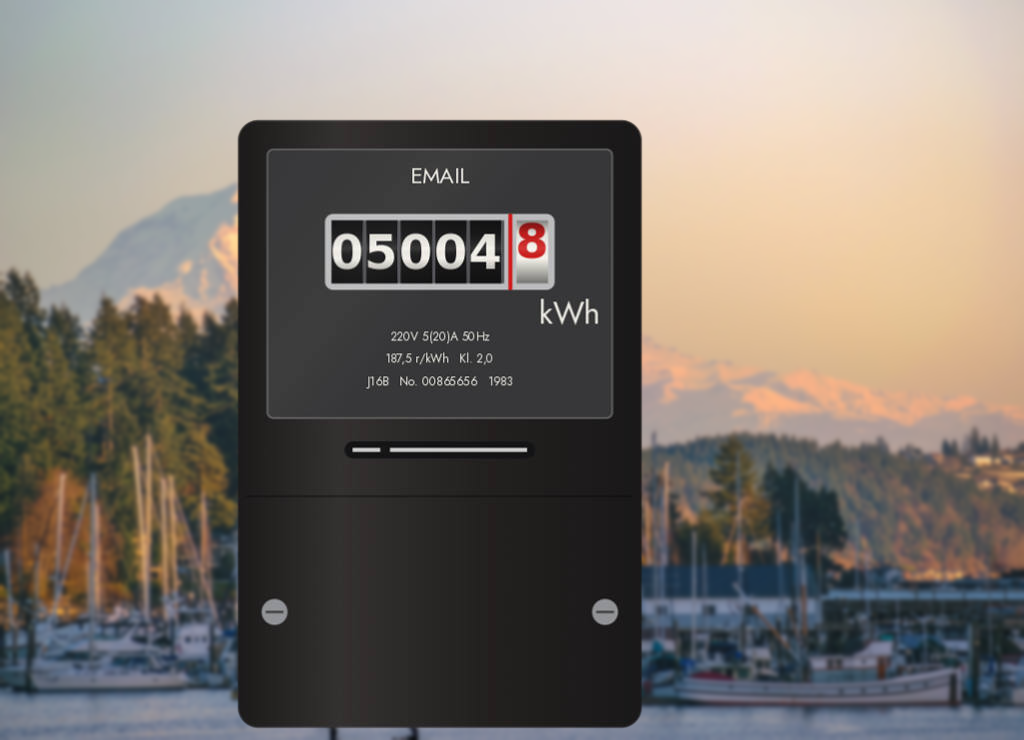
value=5004.8 unit=kWh
